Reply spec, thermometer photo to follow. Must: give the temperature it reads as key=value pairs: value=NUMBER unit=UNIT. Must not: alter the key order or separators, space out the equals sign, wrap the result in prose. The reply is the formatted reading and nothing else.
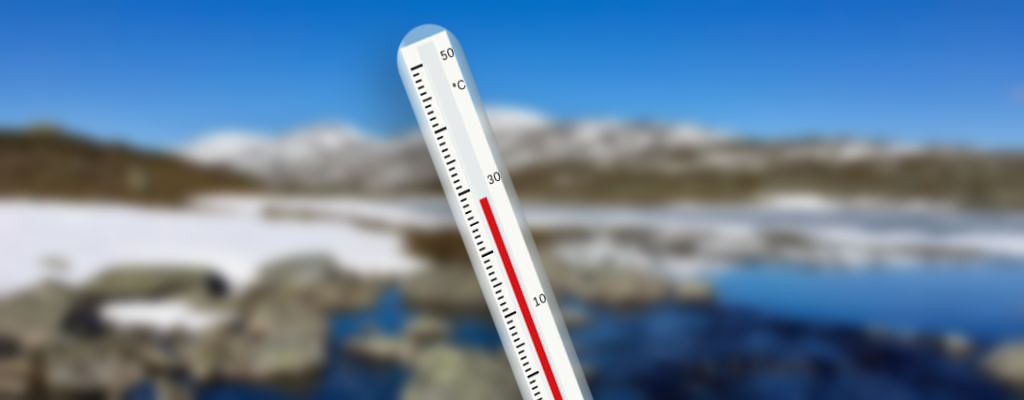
value=28 unit=°C
